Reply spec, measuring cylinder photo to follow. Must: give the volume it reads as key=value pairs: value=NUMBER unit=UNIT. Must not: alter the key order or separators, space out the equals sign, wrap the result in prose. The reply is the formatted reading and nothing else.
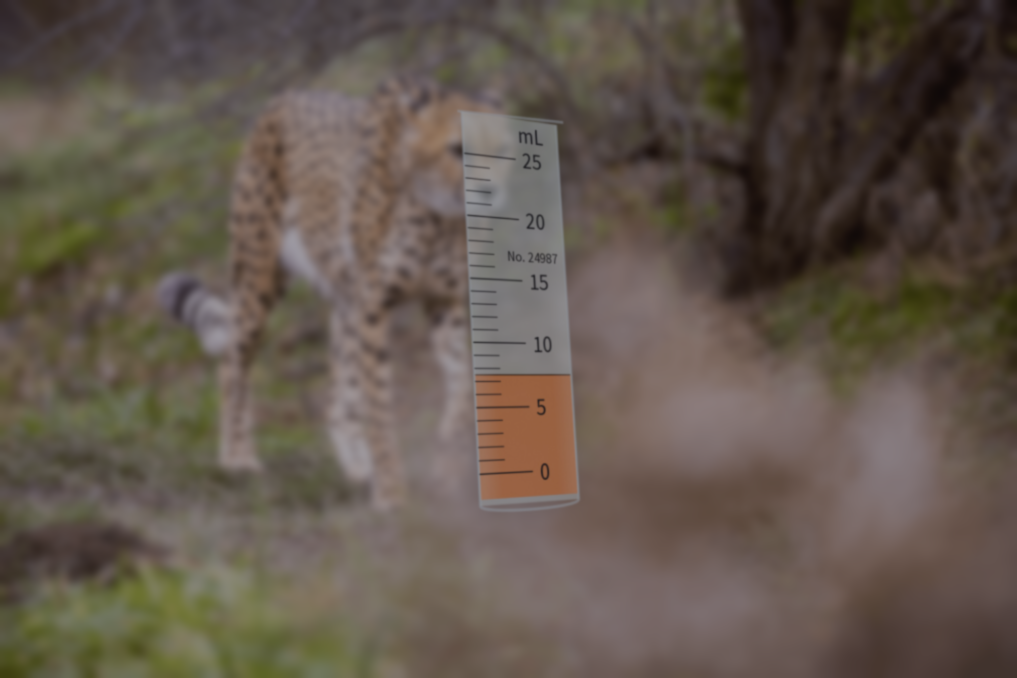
value=7.5 unit=mL
